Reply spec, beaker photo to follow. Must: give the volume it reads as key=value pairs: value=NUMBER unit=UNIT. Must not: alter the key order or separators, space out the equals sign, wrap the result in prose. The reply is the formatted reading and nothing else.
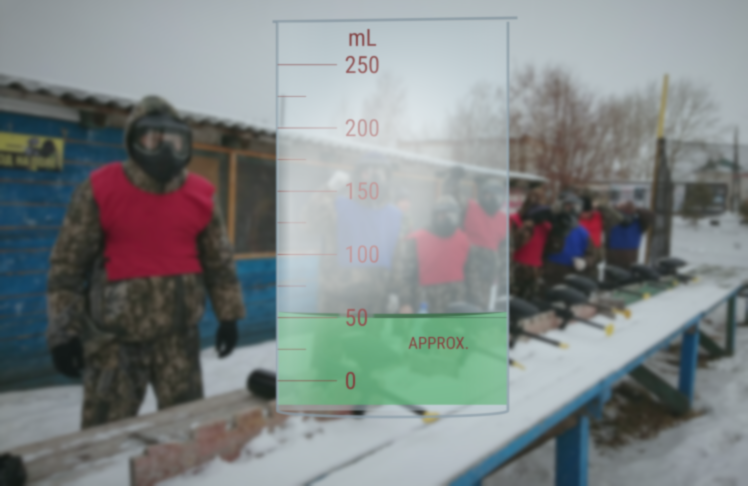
value=50 unit=mL
